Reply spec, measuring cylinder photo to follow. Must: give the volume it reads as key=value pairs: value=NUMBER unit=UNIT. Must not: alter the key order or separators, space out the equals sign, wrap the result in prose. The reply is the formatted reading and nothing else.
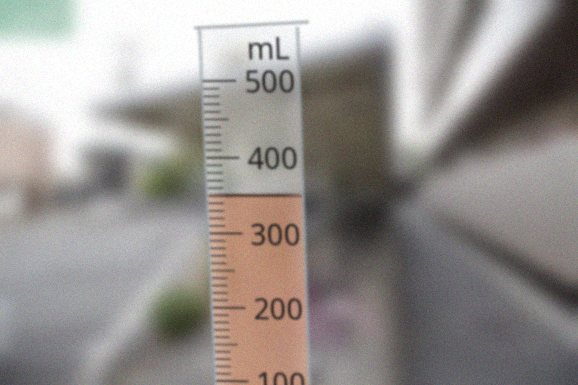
value=350 unit=mL
